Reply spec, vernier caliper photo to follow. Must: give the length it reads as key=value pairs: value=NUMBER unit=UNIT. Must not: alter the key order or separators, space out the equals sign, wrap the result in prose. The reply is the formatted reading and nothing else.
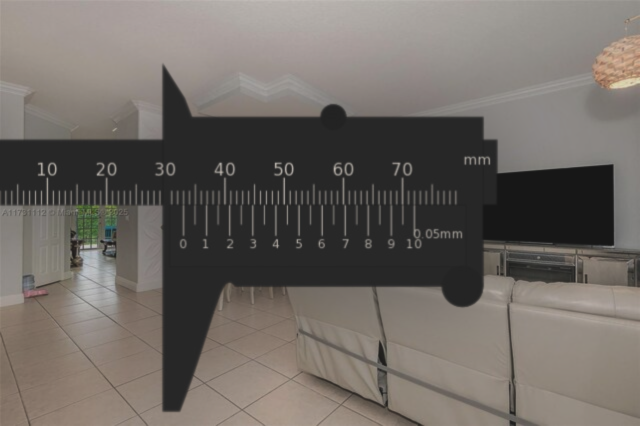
value=33.0 unit=mm
